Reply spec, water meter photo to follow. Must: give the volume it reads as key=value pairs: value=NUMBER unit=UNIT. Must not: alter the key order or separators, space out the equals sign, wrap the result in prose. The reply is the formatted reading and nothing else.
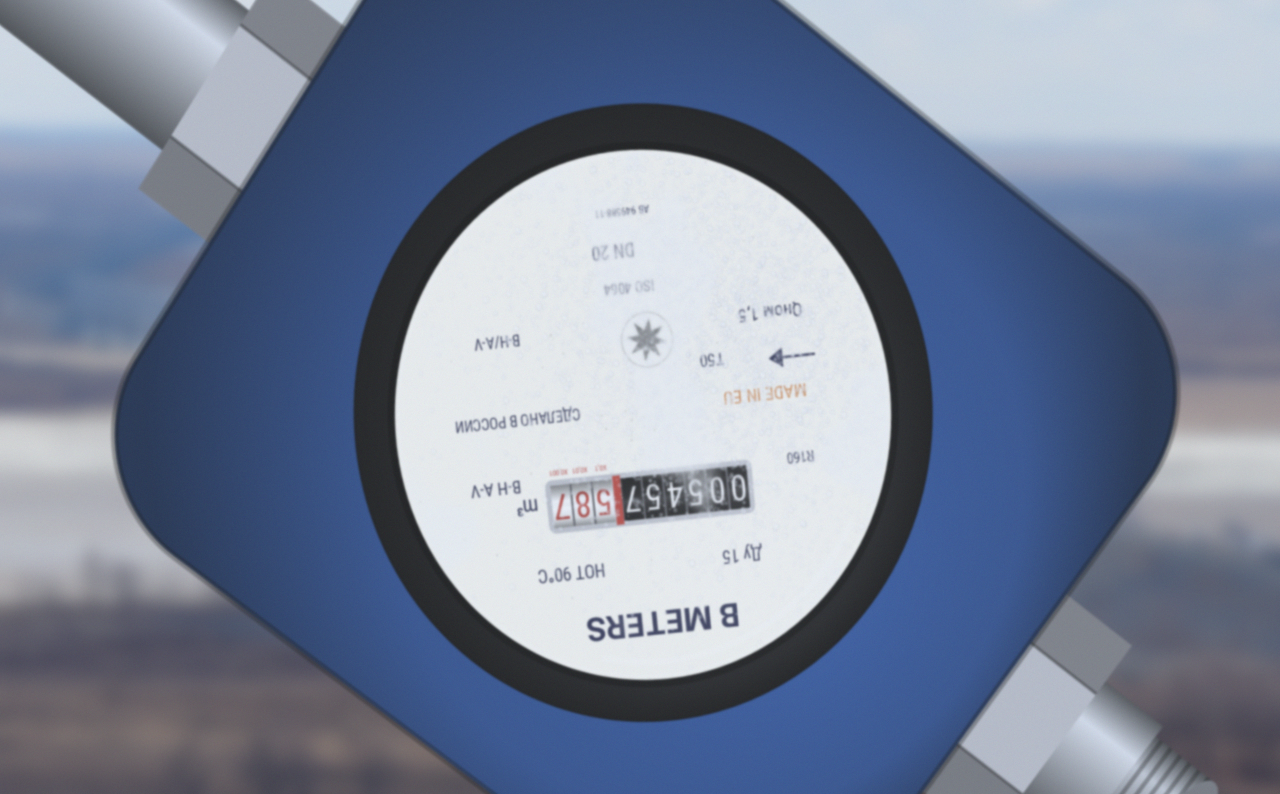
value=5457.587 unit=m³
